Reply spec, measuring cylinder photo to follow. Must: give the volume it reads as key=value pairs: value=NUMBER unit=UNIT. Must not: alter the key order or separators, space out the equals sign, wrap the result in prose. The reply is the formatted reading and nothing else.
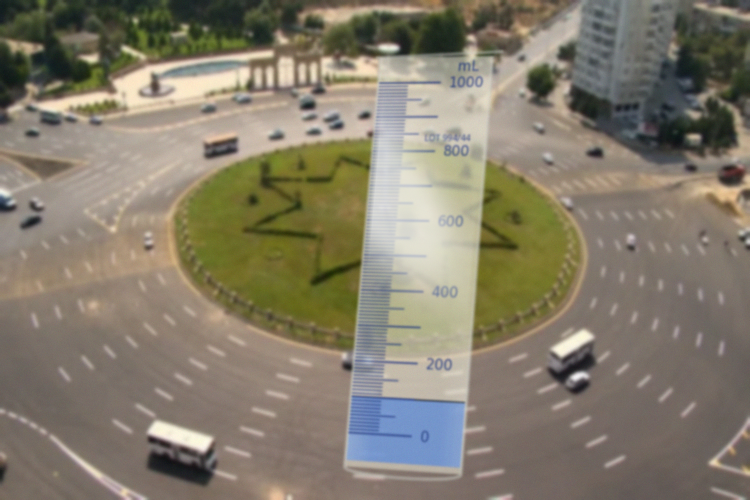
value=100 unit=mL
